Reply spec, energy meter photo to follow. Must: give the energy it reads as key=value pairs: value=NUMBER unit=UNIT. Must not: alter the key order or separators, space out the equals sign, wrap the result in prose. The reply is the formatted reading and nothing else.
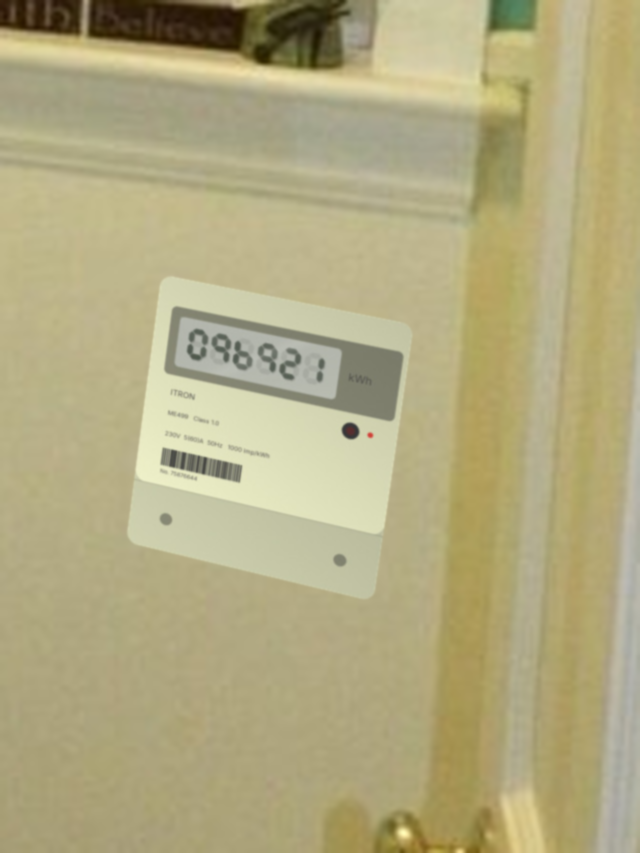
value=96921 unit=kWh
